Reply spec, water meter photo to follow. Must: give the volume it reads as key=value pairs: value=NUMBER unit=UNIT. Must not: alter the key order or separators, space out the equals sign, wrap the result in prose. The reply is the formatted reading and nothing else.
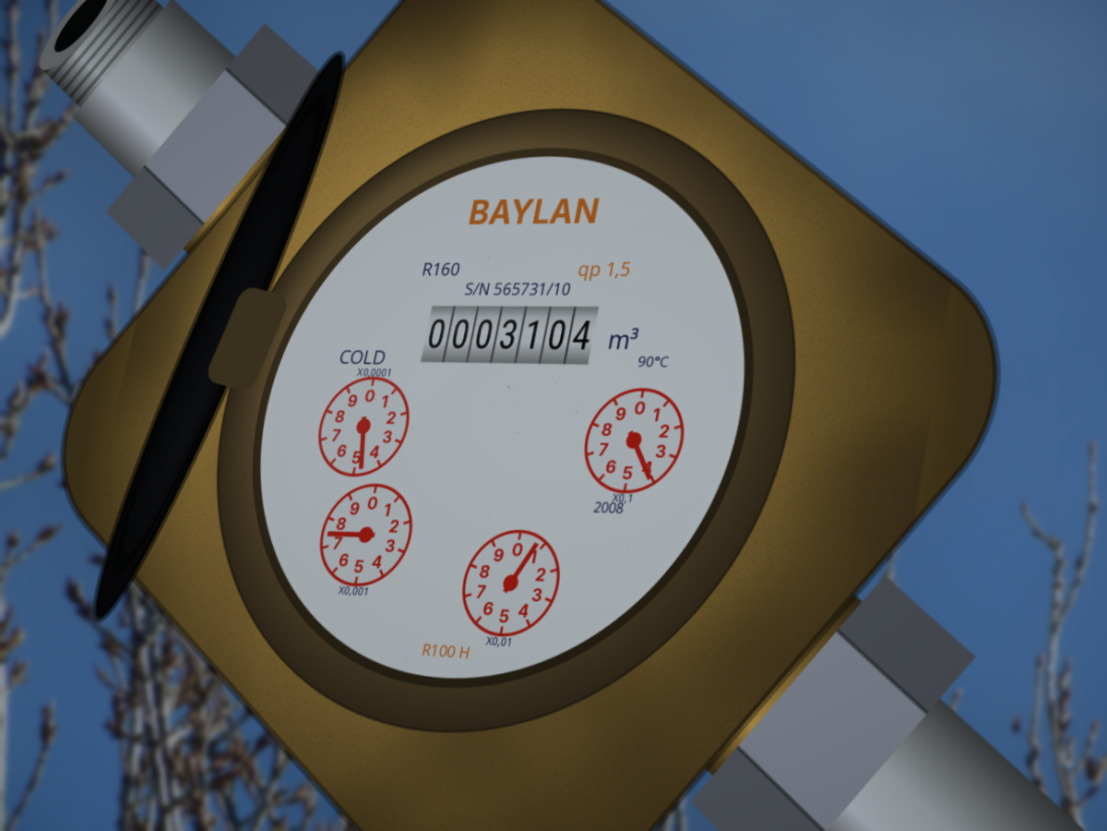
value=3104.4074 unit=m³
